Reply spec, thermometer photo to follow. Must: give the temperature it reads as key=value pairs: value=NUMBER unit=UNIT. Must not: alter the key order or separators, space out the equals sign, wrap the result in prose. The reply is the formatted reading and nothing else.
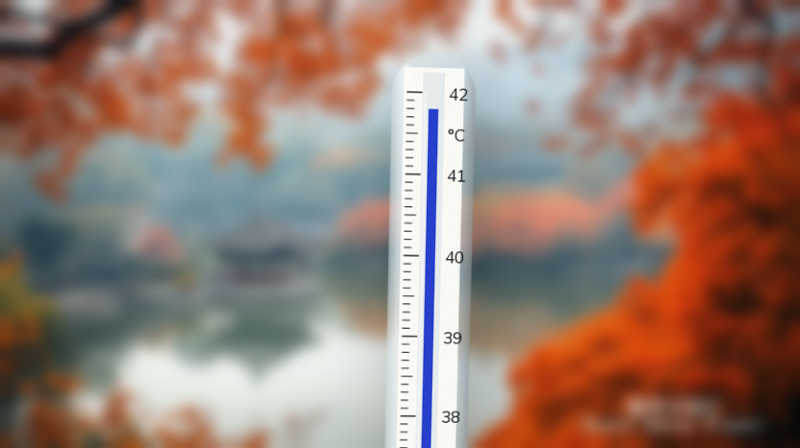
value=41.8 unit=°C
